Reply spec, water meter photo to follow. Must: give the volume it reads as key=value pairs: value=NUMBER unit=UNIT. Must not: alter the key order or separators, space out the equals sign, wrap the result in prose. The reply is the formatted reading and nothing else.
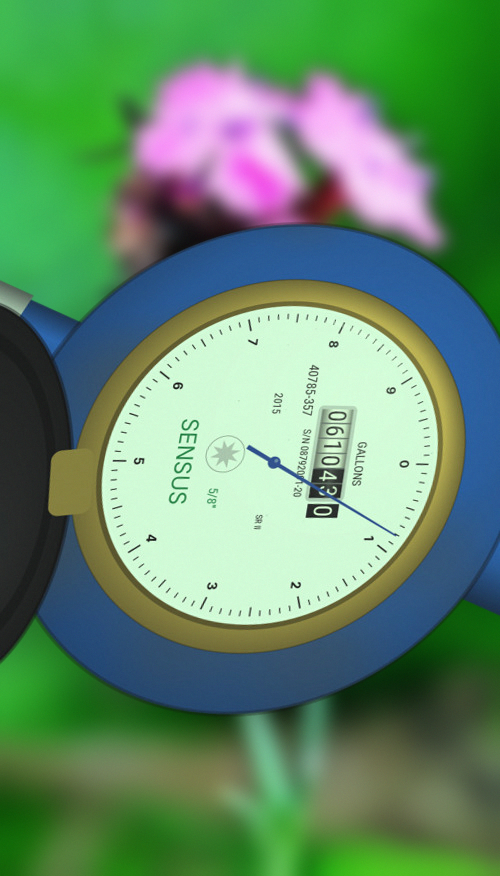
value=610430.8 unit=gal
